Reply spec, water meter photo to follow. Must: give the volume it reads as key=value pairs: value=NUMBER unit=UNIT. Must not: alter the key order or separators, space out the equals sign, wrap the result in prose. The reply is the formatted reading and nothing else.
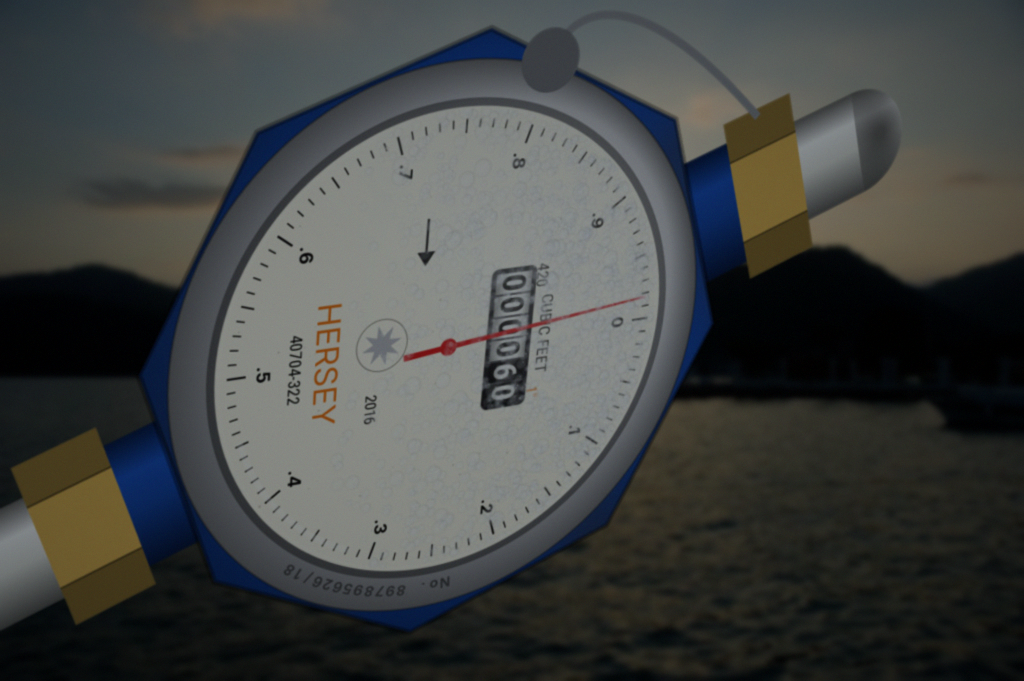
value=59.98 unit=ft³
